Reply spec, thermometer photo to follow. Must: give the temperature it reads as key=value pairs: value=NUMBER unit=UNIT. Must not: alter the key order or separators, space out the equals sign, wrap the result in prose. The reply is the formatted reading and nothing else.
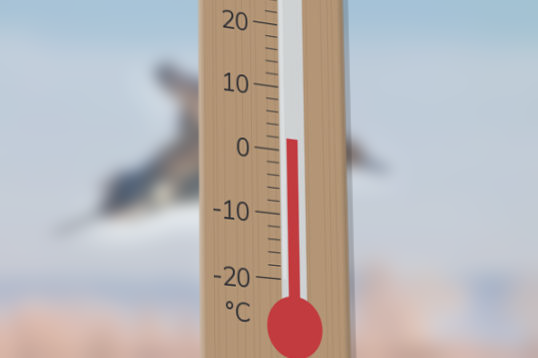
value=2 unit=°C
